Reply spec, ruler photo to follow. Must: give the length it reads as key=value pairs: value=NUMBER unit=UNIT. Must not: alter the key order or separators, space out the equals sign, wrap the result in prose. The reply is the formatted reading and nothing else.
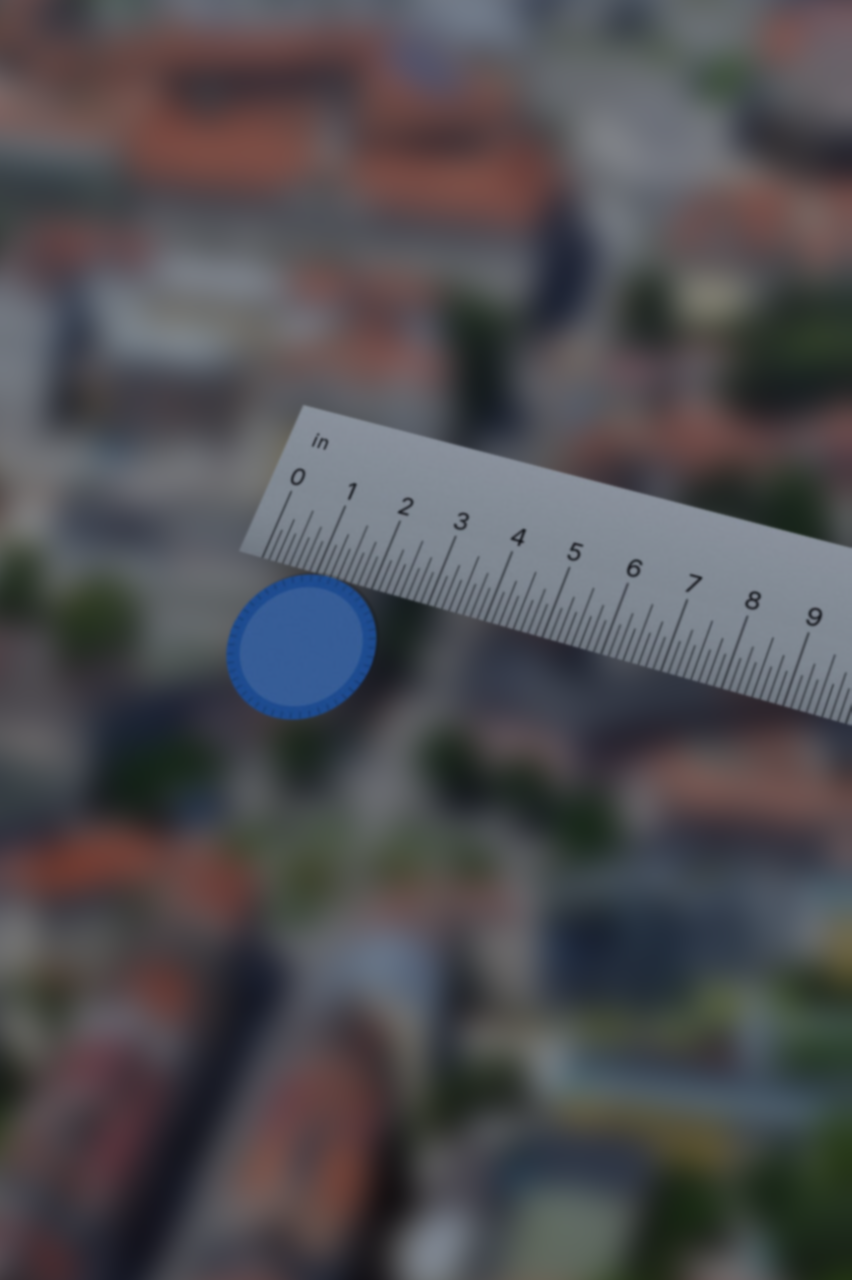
value=2.5 unit=in
